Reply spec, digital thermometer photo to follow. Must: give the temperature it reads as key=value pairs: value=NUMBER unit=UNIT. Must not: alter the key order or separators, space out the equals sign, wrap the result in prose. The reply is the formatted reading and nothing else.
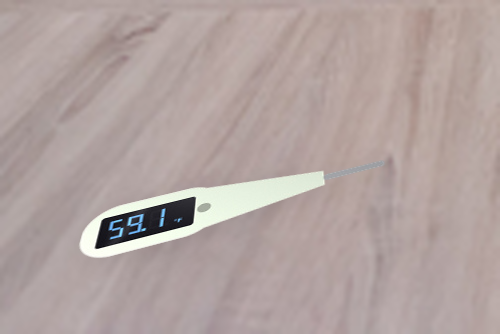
value=59.1 unit=°F
